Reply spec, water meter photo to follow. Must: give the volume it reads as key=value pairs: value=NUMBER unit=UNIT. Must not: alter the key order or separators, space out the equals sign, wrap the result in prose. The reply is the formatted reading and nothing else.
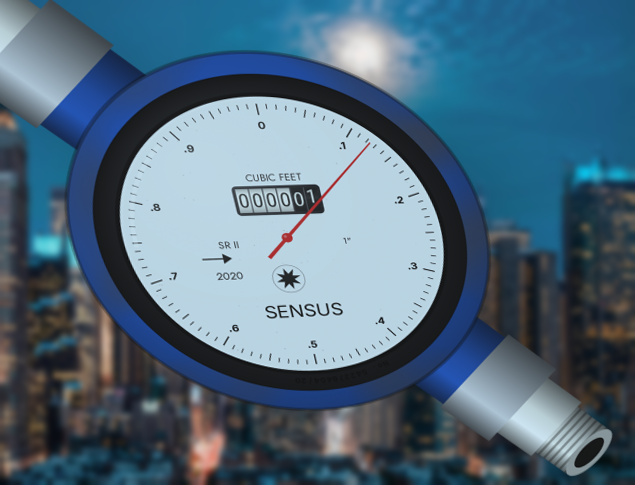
value=1.12 unit=ft³
